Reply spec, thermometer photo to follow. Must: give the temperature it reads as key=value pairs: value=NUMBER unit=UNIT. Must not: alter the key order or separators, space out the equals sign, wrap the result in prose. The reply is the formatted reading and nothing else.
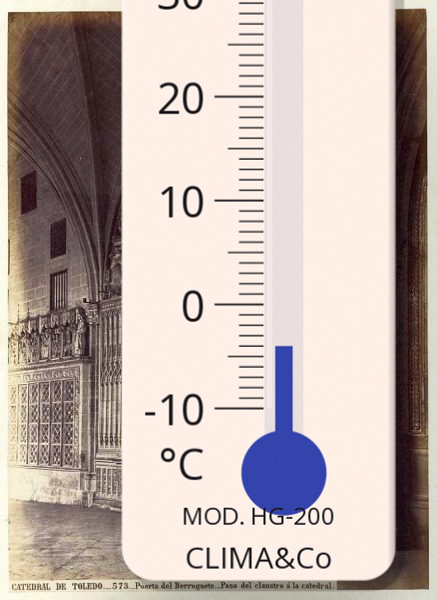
value=-4 unit=°C
